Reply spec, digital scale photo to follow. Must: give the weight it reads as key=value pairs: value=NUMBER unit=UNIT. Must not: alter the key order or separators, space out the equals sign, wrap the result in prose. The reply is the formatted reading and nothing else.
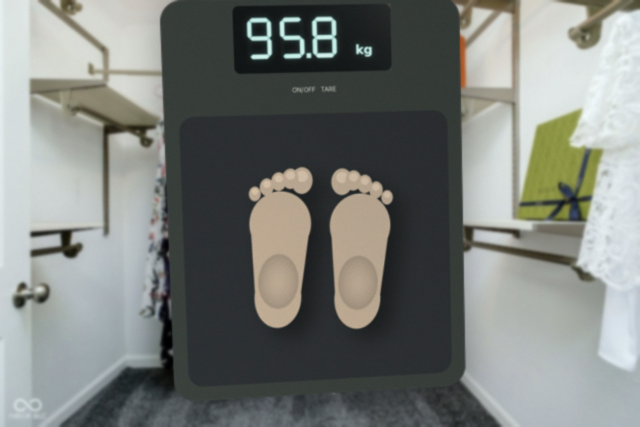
value=95.8 unit=kg
